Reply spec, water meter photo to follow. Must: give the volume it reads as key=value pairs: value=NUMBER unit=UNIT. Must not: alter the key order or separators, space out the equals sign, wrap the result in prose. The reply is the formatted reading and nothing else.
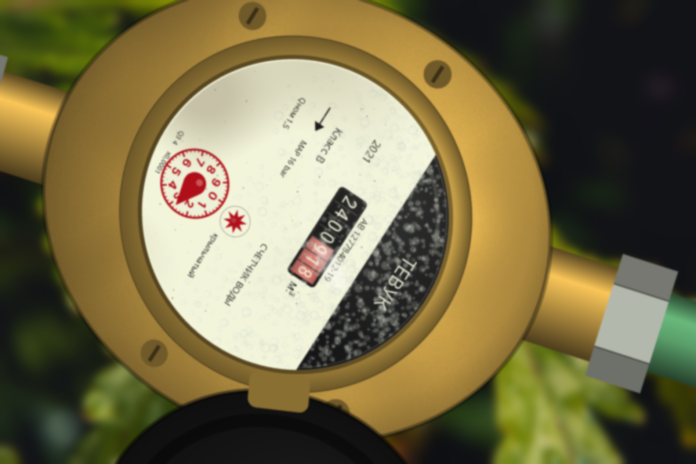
value=2400.9182 unit=m³
